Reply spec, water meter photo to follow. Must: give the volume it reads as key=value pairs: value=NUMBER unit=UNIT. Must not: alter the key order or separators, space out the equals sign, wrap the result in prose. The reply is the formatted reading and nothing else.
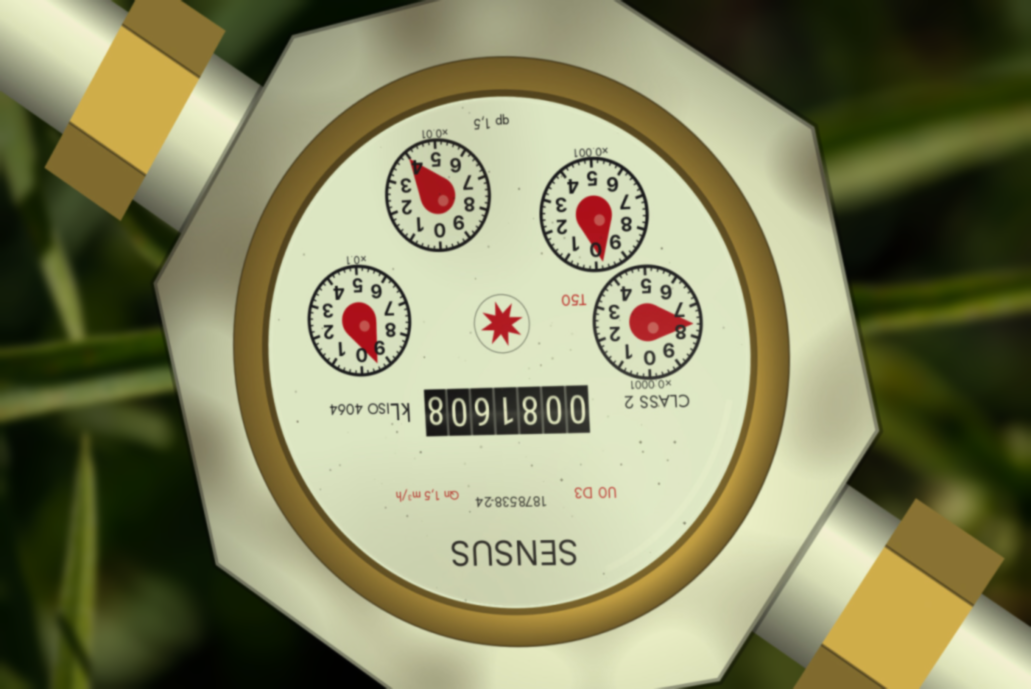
value=81607.9397 unit=kL
